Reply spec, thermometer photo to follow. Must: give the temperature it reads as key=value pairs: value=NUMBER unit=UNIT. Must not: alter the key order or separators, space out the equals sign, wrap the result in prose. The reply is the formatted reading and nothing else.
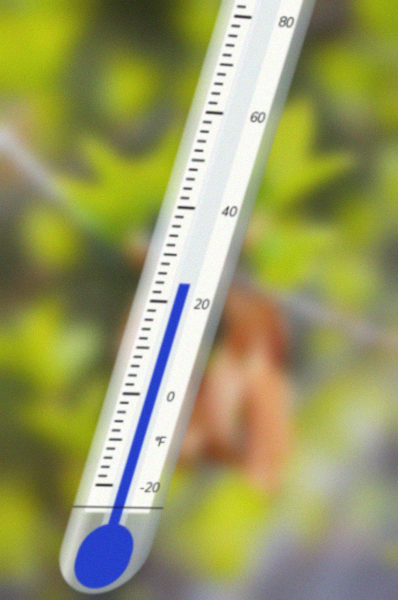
value=24 unit=°F
